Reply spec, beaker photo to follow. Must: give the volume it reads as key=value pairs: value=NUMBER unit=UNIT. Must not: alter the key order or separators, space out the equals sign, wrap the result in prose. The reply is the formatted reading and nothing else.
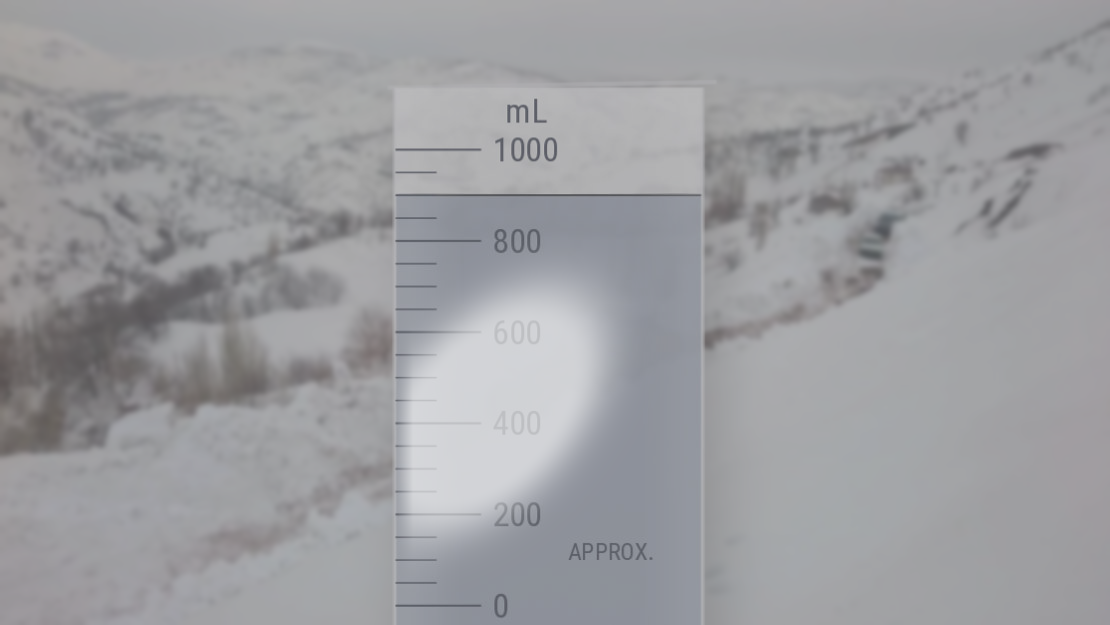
value=900 unit=mL
